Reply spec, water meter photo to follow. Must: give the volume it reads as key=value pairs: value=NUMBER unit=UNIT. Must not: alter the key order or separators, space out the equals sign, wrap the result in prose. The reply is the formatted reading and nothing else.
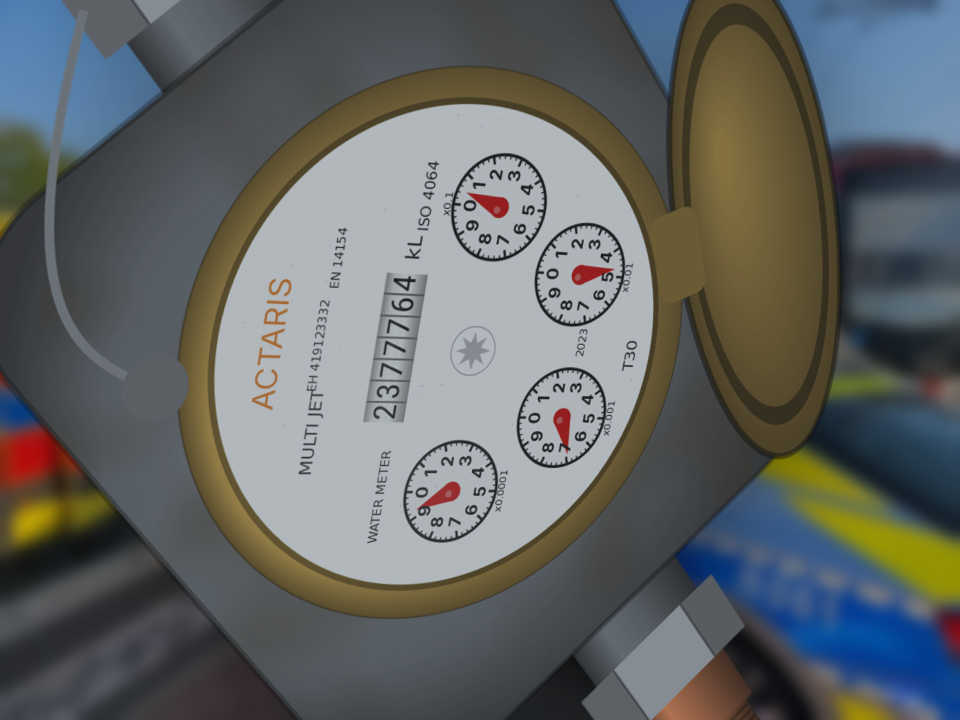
value=2377764.0469 unit=kL
